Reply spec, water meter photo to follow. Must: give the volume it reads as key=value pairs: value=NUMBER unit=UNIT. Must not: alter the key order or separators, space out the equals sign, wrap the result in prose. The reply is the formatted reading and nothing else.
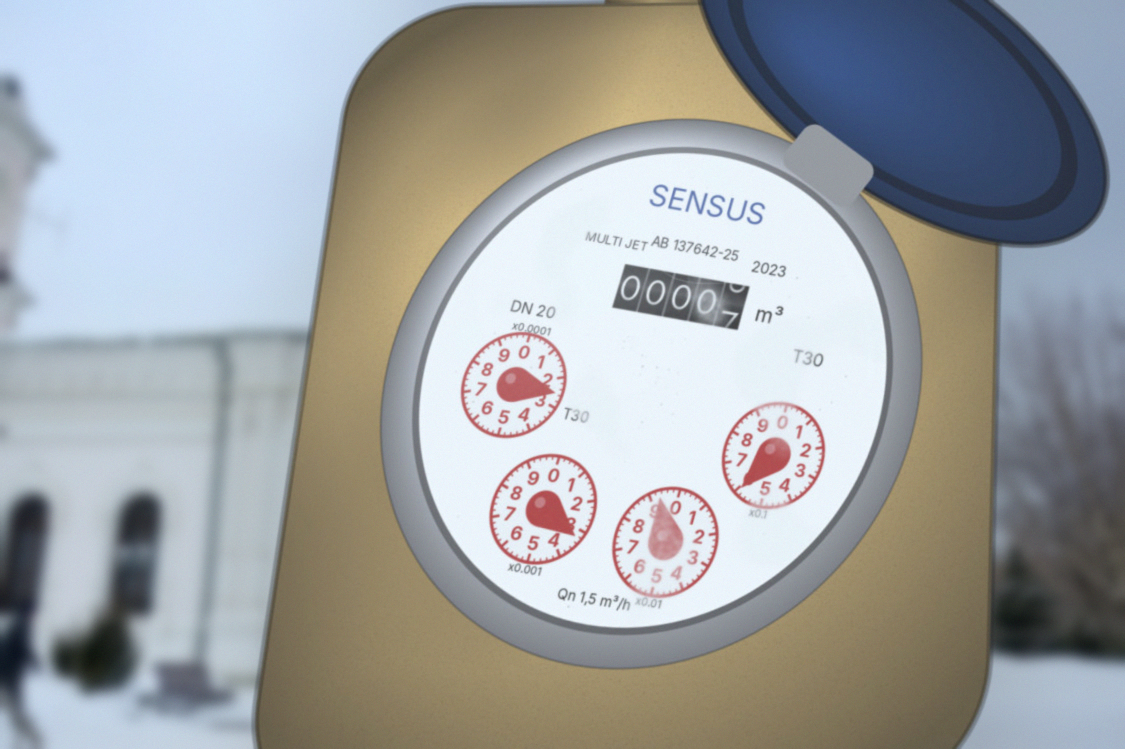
value=6.5932 unit=m³
